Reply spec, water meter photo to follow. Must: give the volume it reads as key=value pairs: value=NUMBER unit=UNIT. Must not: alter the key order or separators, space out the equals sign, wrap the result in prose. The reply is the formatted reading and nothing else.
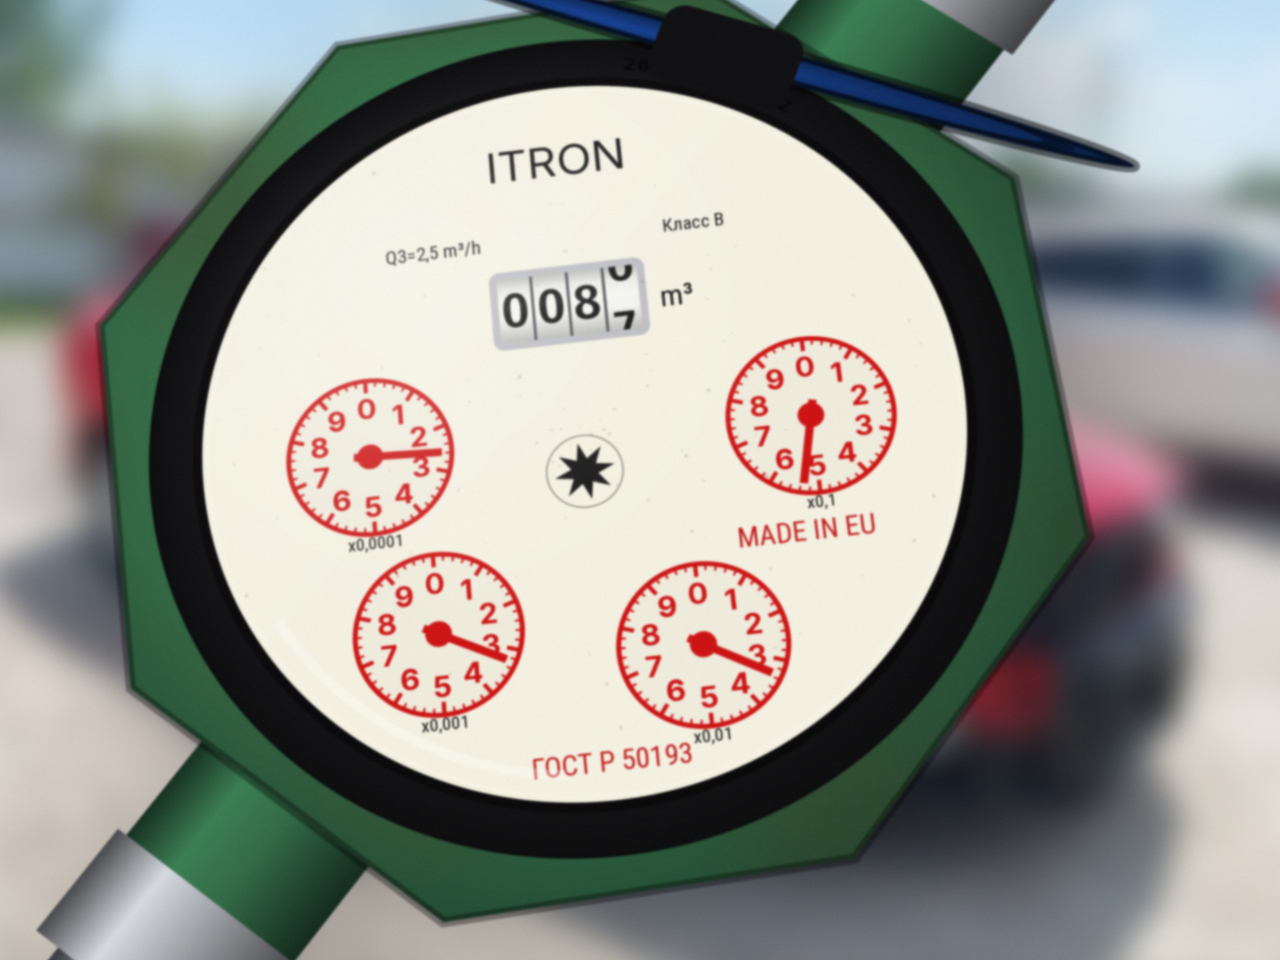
value=86.5332 unit=m³
